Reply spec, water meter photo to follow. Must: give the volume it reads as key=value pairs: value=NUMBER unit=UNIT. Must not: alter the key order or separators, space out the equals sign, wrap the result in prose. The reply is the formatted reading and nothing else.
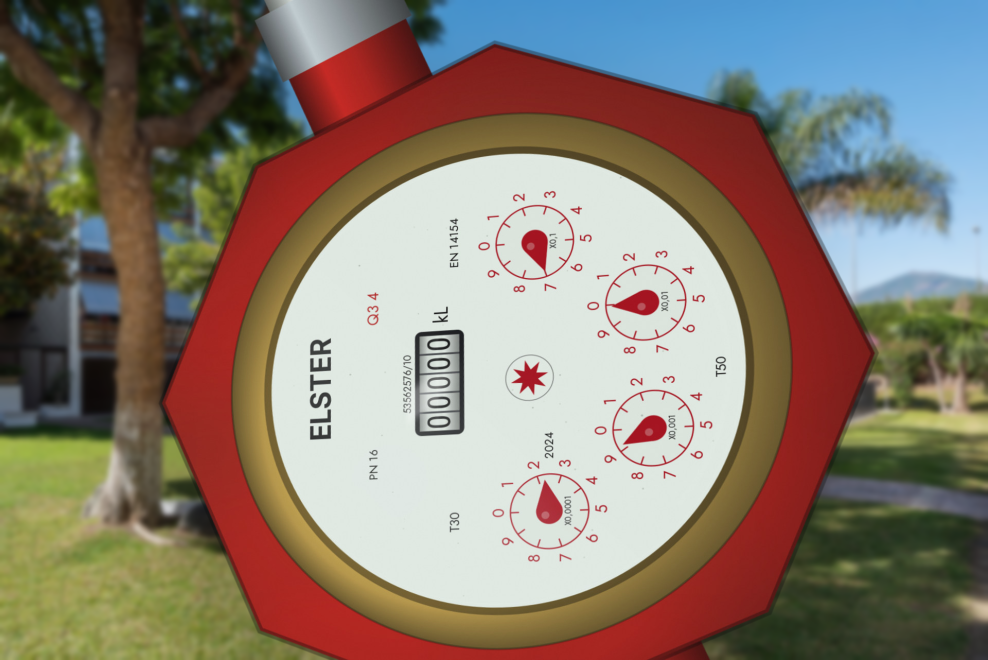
value=0.6992 unit=kL
